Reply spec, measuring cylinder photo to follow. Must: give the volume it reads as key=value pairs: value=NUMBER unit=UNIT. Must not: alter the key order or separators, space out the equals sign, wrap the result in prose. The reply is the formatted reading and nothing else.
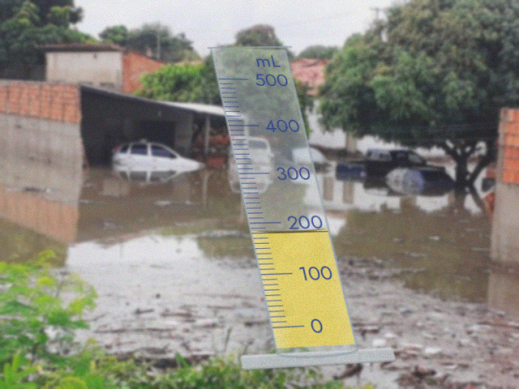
value=180 unit=mL
